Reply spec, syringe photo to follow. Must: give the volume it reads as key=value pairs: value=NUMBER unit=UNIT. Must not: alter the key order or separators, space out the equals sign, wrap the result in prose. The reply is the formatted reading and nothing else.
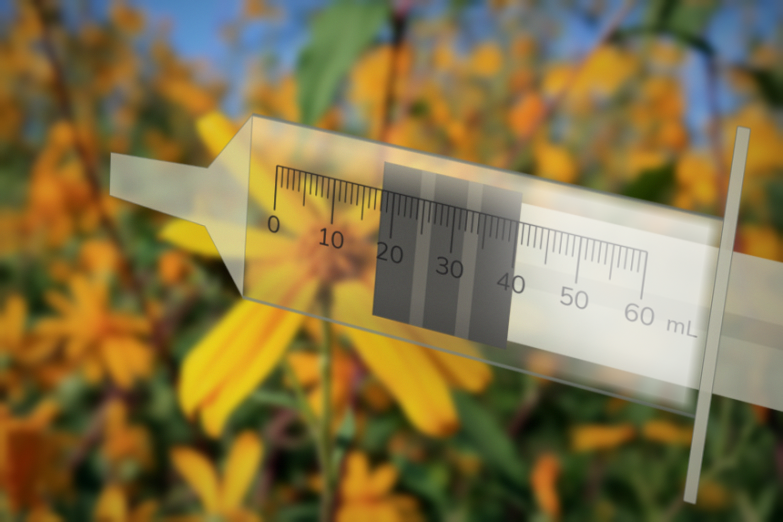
value=18 unit=mL
